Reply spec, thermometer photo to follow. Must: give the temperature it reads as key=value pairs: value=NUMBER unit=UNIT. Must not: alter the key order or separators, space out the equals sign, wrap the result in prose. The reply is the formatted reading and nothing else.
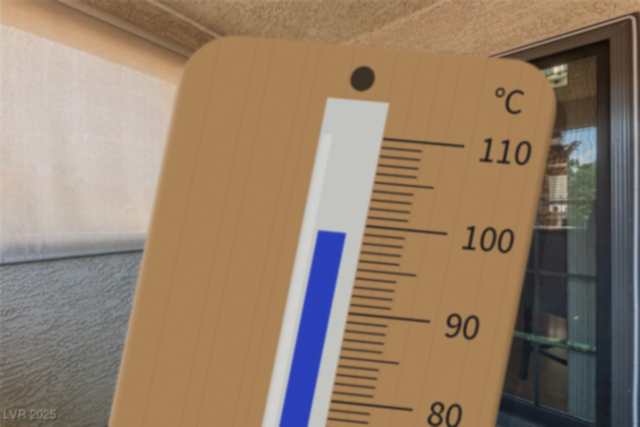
value=99 unit=°C
